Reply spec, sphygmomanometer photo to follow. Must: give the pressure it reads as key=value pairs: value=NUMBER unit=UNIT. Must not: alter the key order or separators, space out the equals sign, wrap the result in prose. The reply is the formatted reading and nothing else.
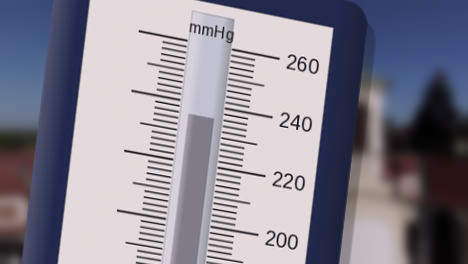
value=236 unit=mmHg
